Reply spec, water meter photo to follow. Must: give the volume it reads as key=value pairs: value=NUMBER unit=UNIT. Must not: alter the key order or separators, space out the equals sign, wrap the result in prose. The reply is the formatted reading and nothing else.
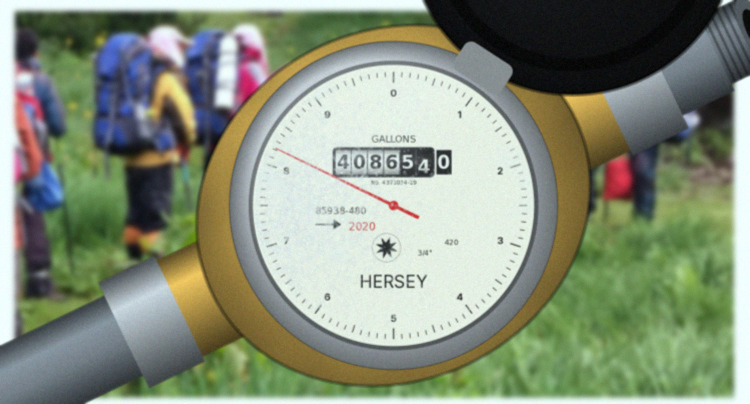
value=4086538.2 unit=gal
